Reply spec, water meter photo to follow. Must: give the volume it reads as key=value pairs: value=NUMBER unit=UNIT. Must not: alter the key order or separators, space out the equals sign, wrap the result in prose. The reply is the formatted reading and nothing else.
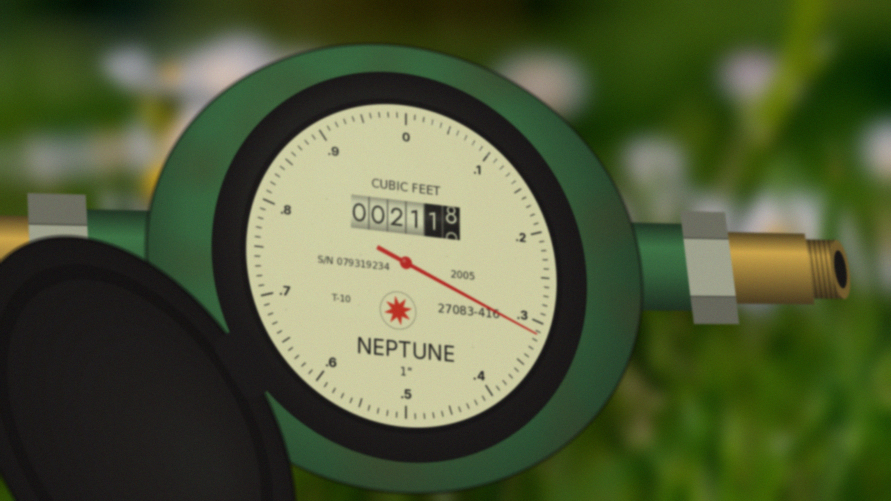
value=2118.31 unit=ft³
